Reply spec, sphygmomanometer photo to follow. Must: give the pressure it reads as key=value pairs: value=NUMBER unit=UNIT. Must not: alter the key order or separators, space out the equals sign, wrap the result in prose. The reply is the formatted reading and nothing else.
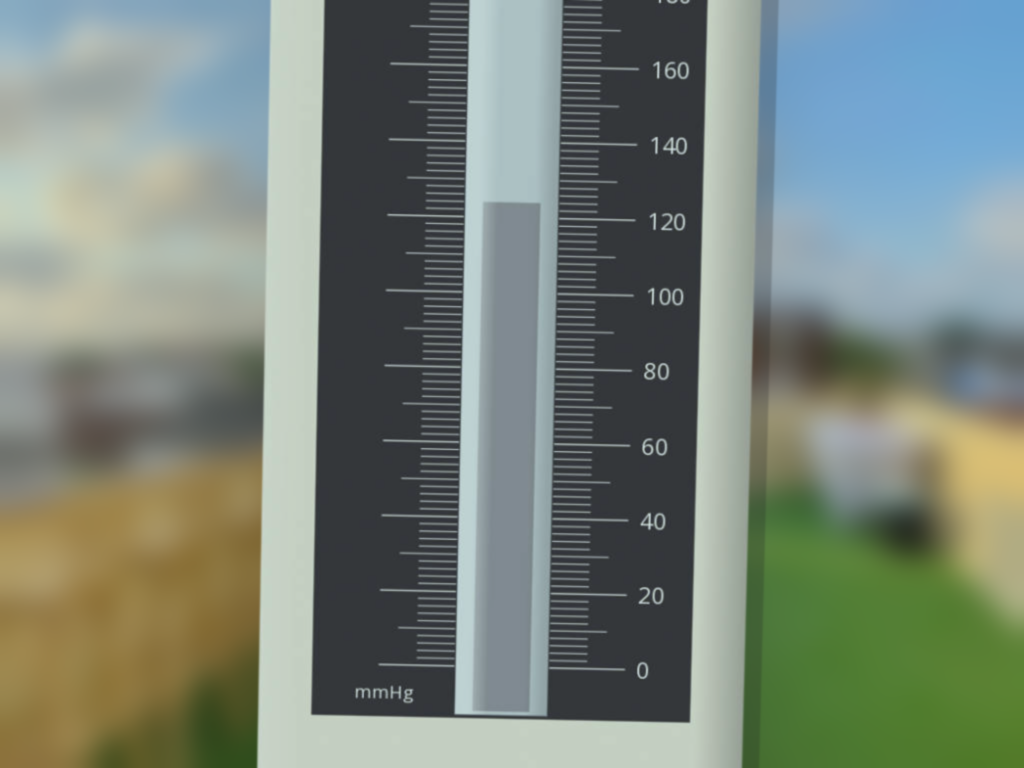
value=124 unit=mmHg
